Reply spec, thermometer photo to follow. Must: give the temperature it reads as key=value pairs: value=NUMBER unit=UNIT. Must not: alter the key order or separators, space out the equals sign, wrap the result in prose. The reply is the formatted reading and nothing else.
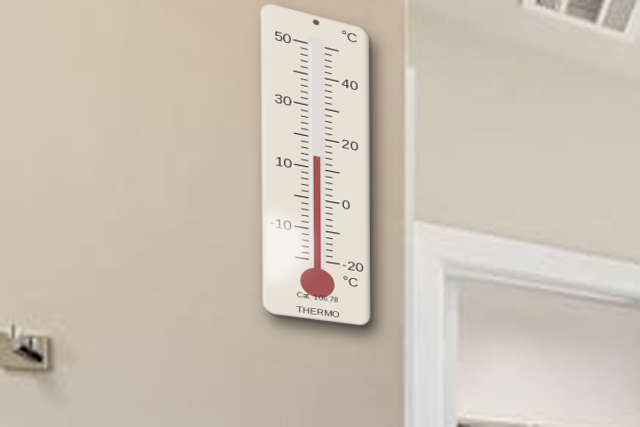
value=14 unit=°C
